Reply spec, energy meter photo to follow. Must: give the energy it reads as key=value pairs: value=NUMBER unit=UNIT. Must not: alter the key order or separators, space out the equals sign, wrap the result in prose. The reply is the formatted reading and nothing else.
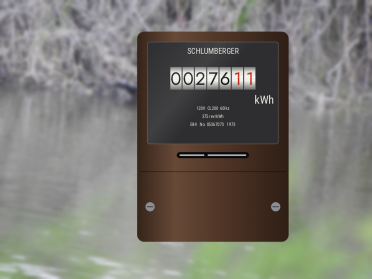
value=276.11 unit=kWh
